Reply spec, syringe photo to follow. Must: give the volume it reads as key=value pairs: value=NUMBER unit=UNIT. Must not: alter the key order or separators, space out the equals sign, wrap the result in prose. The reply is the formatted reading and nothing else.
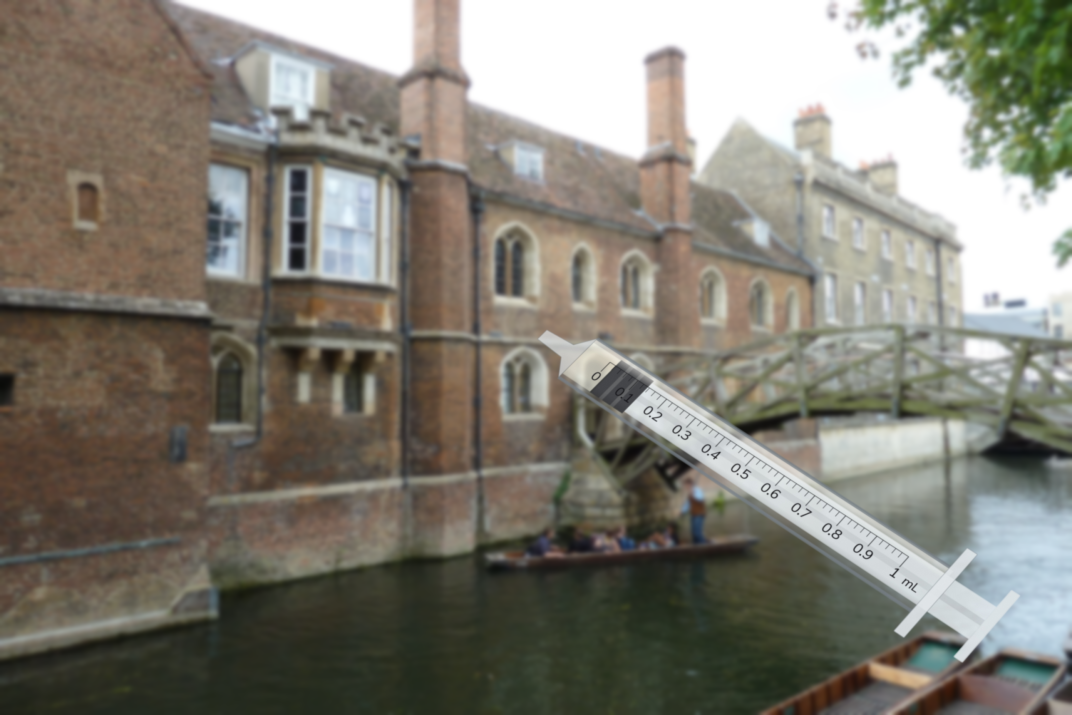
value=0.02 unit=mL
